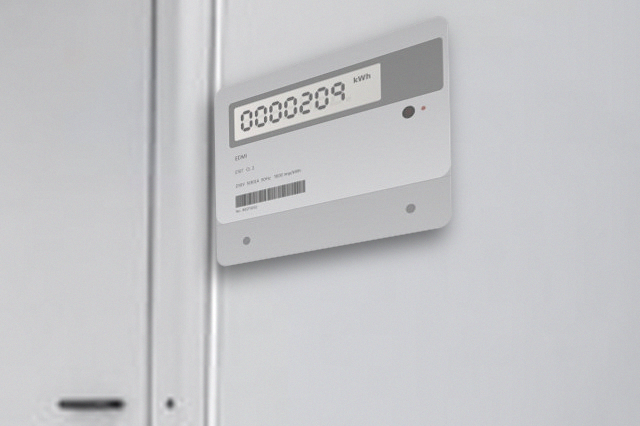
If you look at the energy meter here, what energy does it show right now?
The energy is 209 kWh
